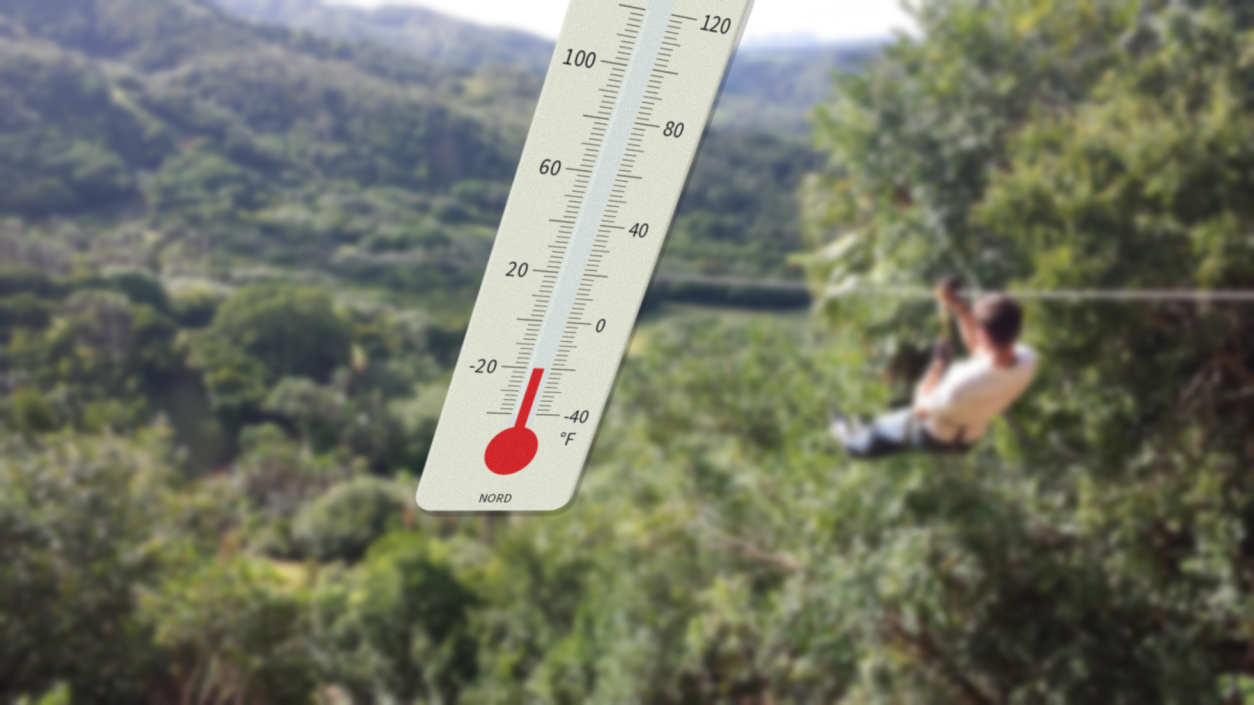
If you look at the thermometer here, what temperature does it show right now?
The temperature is -20 °F
